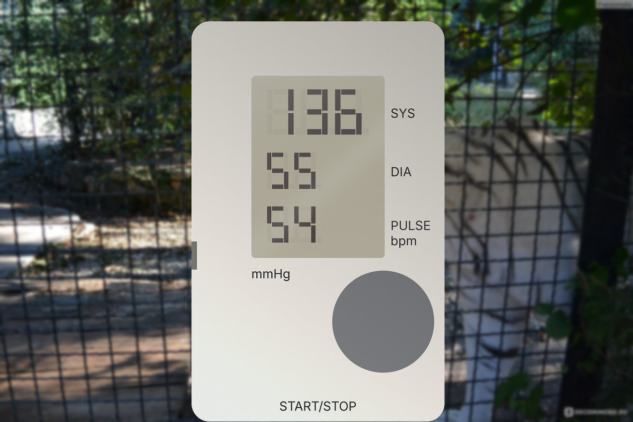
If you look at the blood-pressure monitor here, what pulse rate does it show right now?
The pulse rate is 54 bpm
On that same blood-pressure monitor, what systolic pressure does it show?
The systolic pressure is 136 mmHg
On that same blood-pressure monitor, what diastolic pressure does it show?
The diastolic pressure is 55 mmHg
